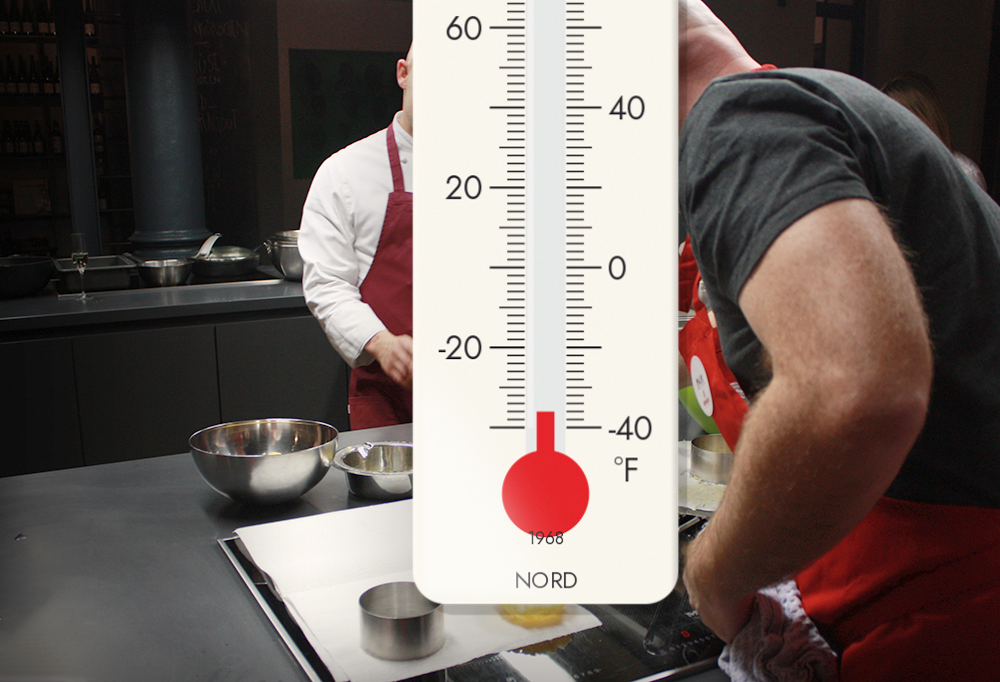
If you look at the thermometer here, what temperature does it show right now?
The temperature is -36 °F
